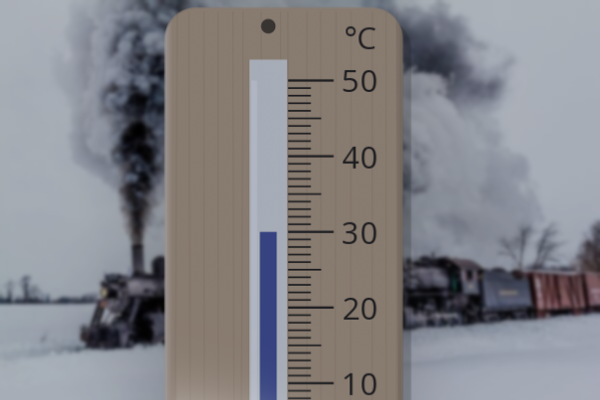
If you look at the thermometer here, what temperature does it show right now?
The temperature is 30 °C
